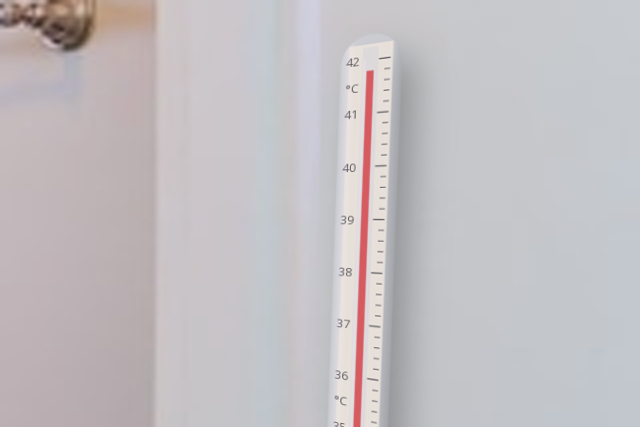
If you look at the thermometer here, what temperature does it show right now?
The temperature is 41.8 °C
